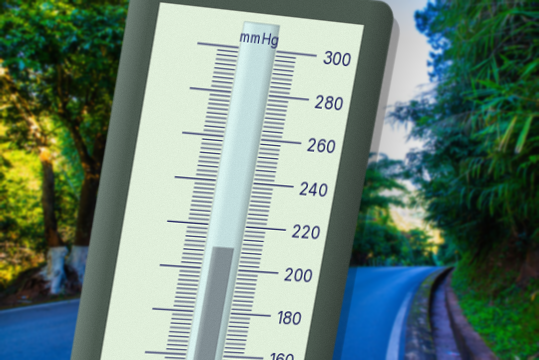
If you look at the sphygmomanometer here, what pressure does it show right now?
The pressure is 210 mmHg
